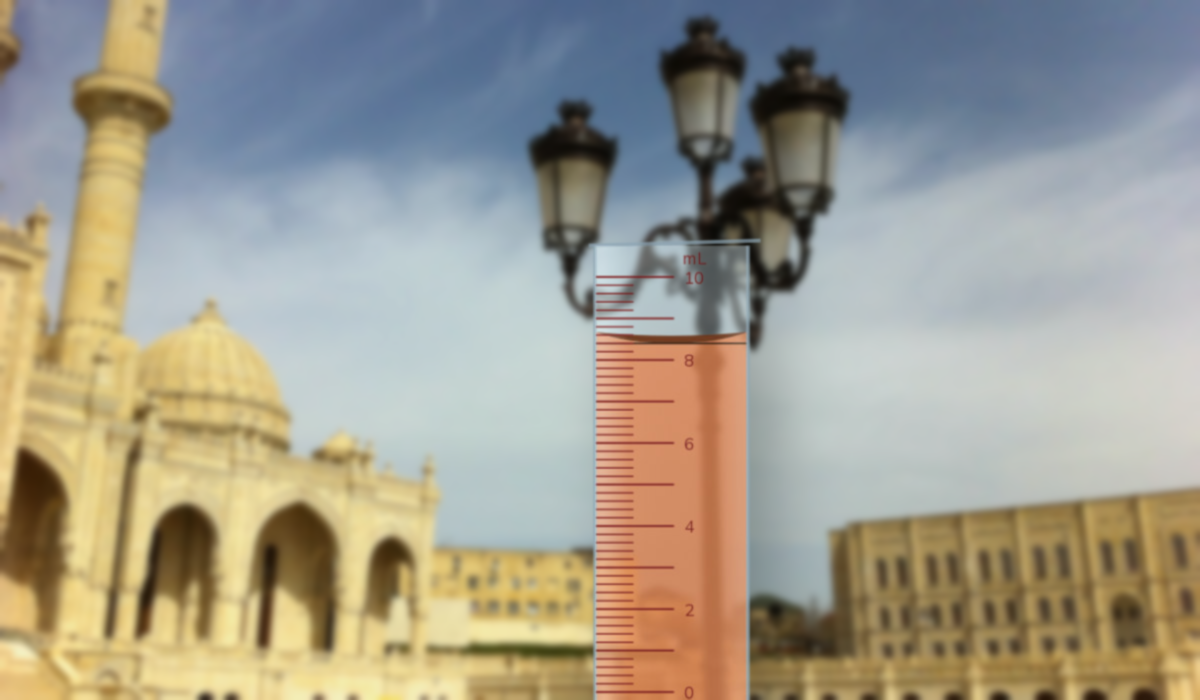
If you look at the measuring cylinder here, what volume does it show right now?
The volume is 8.4 mL
